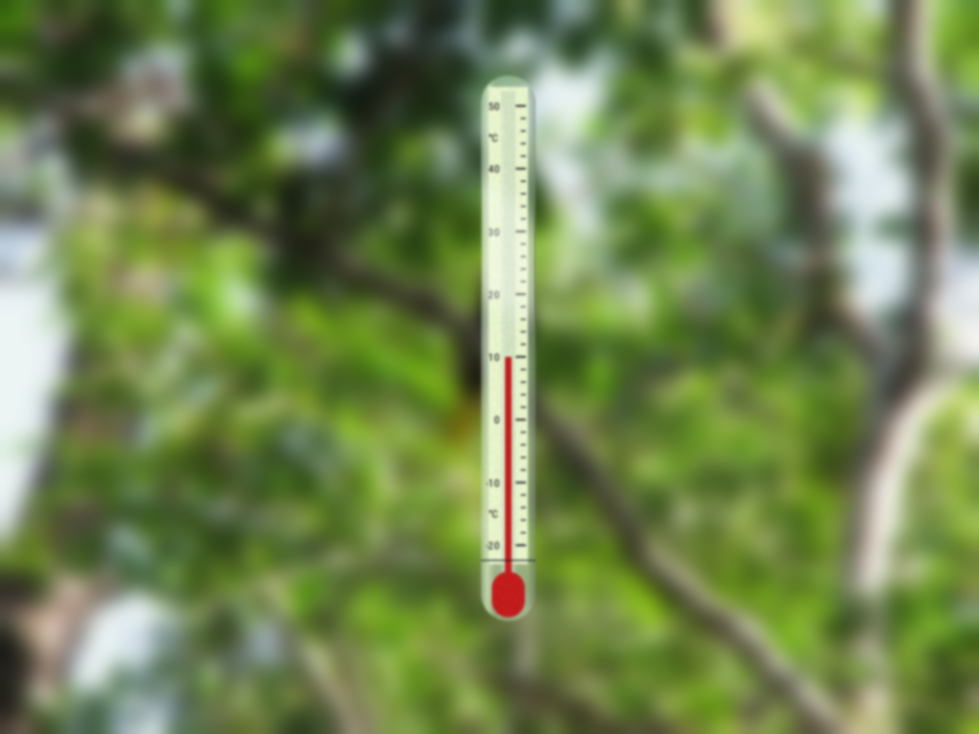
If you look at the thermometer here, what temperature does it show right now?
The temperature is 10 °C
